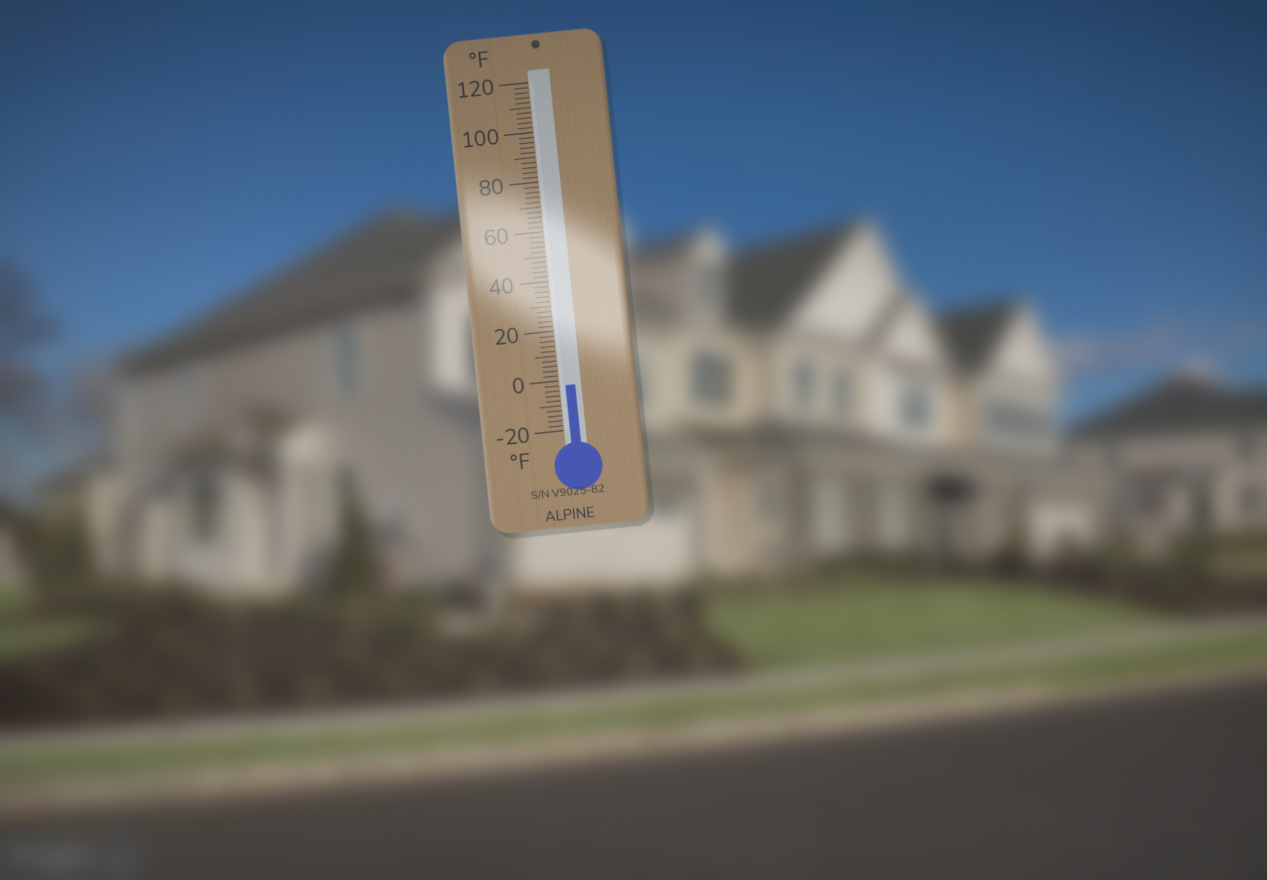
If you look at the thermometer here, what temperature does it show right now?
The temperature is -2 °F
